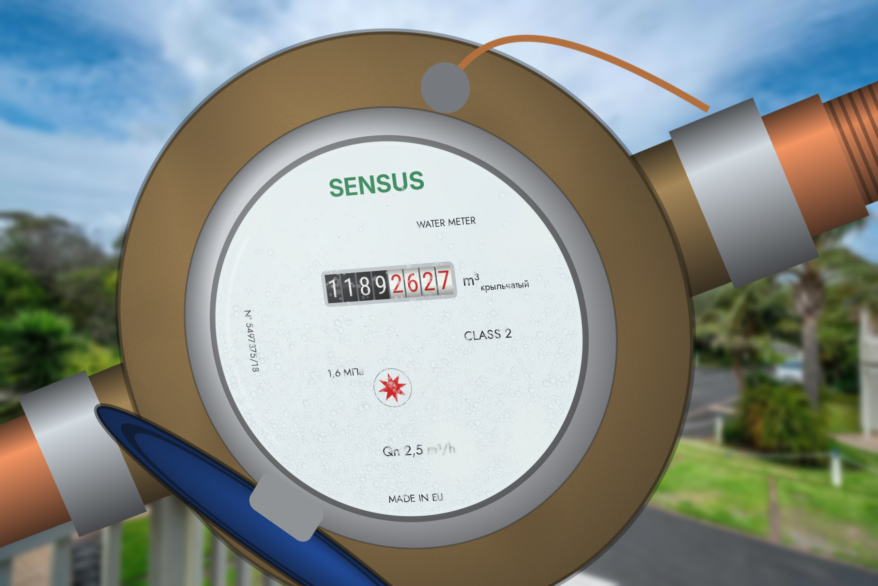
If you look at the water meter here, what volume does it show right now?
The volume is 1189.2627 m³
